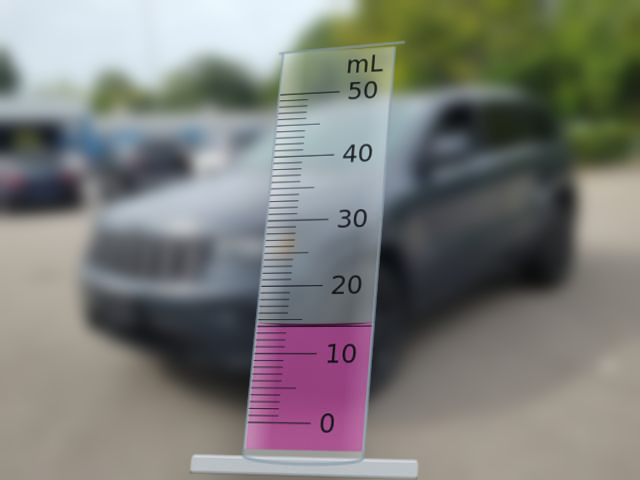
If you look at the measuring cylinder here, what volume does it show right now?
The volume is 14 mL
